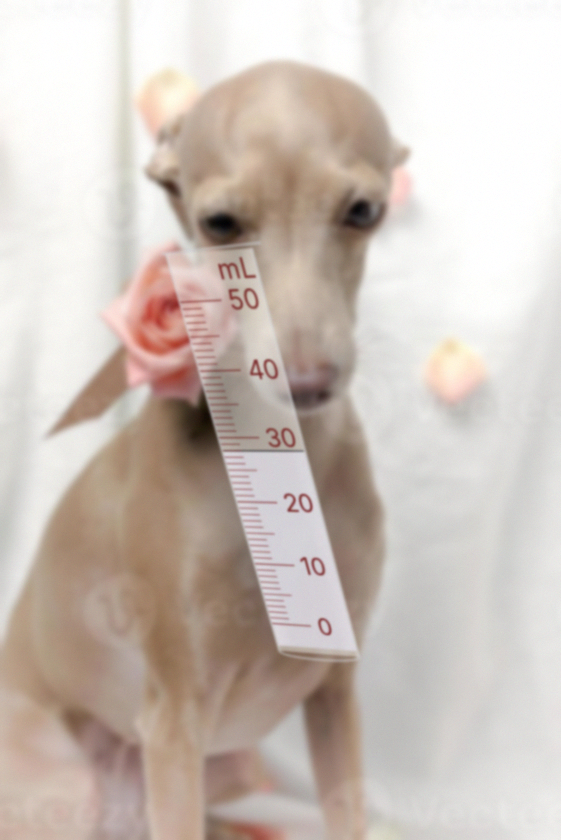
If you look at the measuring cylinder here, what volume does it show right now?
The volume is 28 mL
